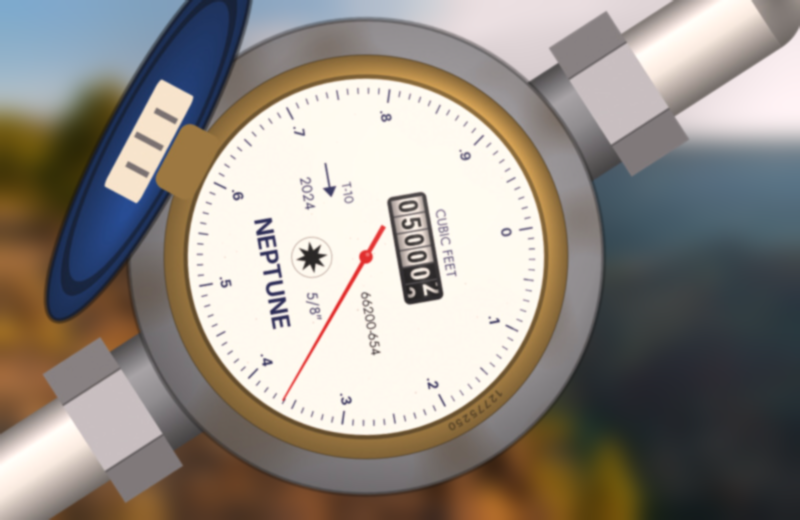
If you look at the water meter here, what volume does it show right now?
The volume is 50002.36 ft³
